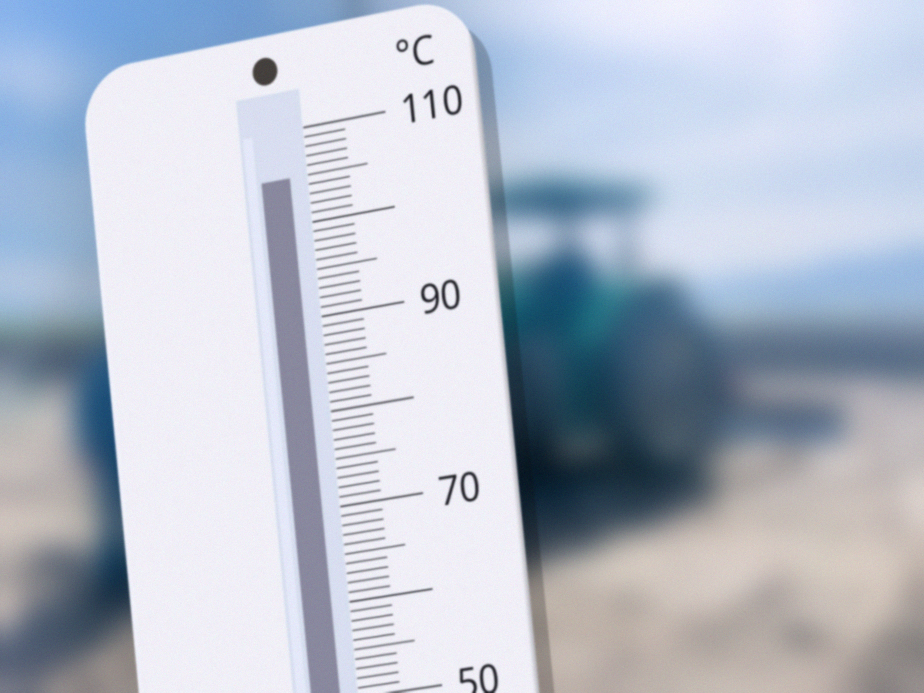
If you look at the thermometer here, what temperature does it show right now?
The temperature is 105 °C
